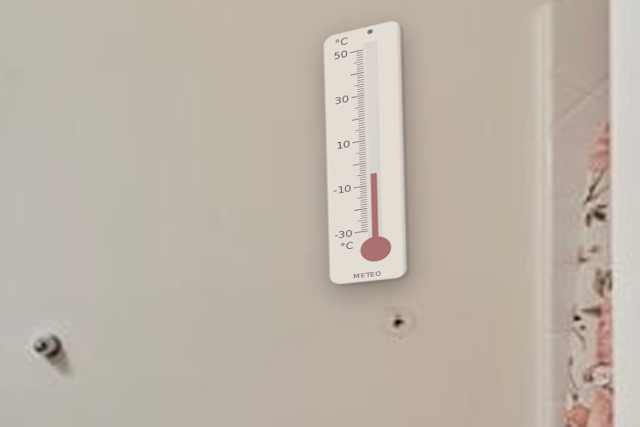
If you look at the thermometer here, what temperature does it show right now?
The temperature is -5 °C
